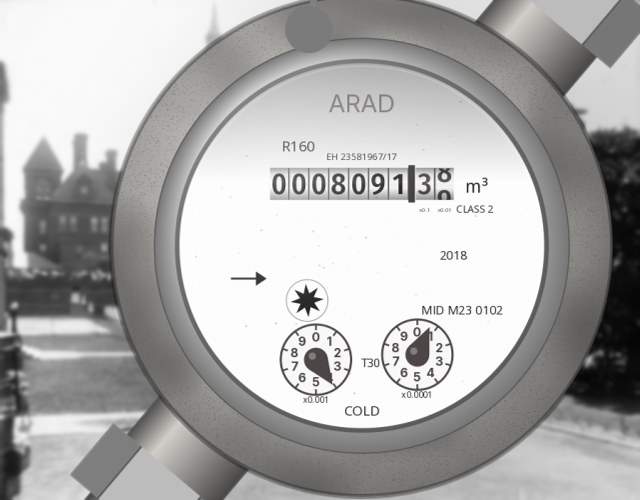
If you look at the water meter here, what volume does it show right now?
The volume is 8091.3840 m³
